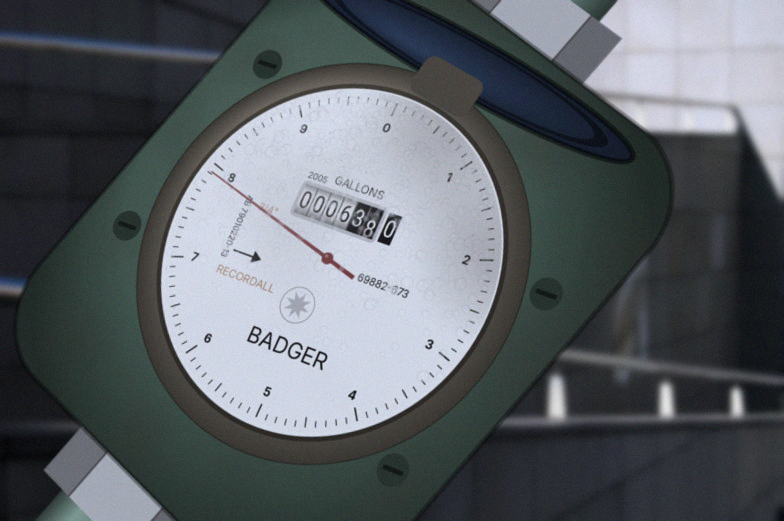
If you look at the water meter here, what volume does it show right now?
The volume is 6377.9 gal
